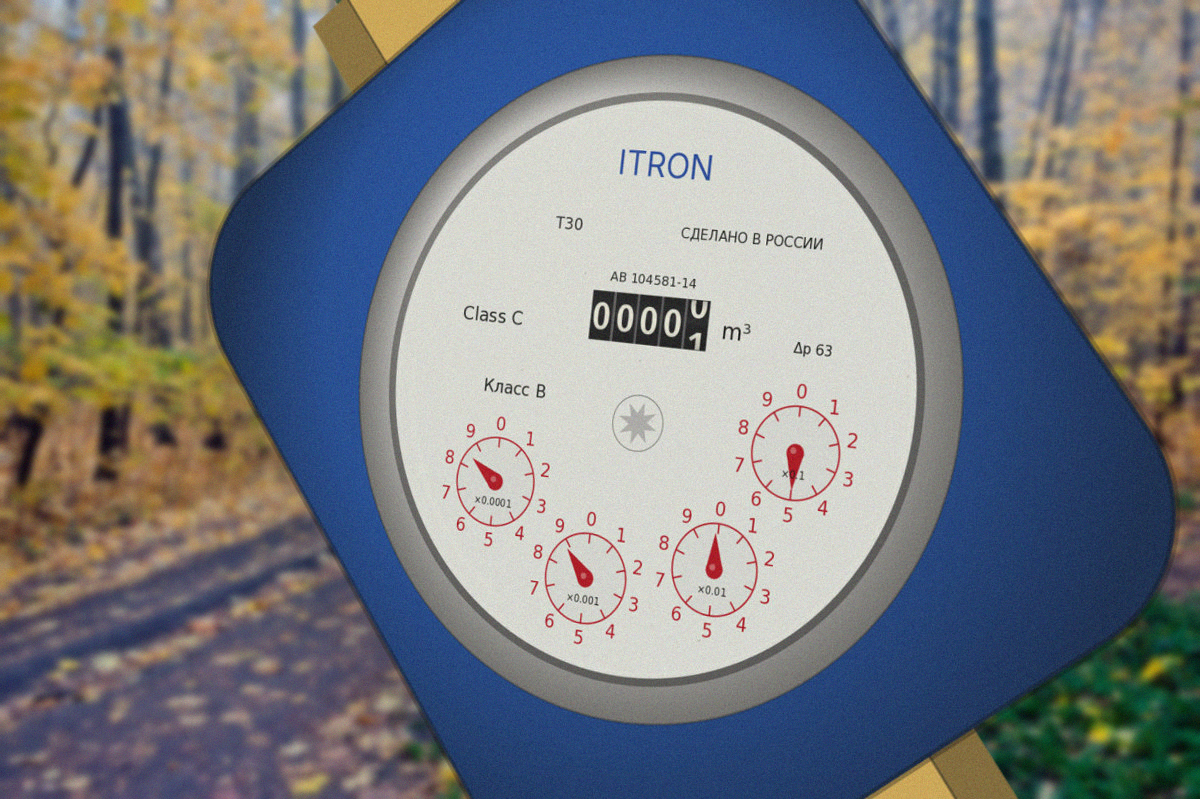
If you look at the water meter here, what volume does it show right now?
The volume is 0.4988 m³
